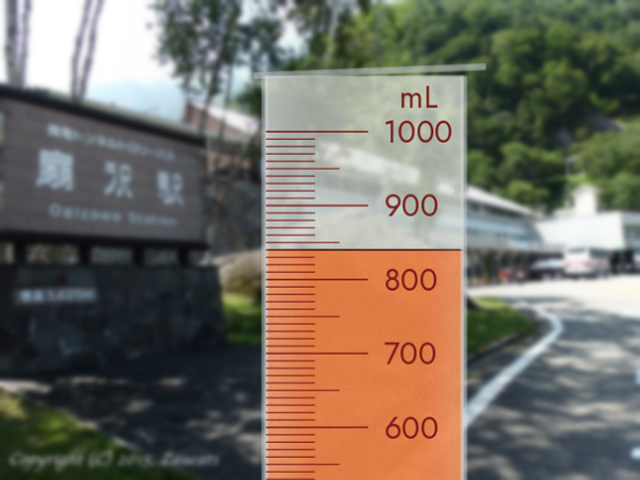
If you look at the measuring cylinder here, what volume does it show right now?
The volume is 840 mL
